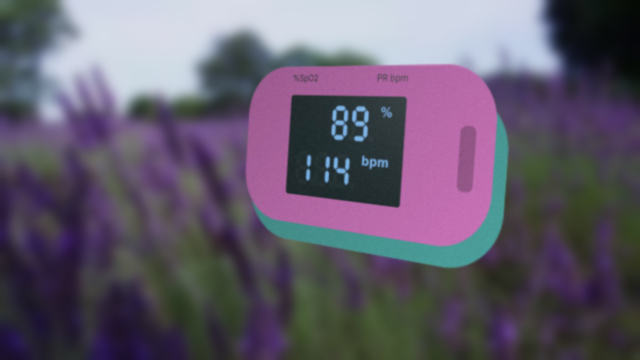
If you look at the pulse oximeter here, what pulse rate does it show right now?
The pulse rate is 114 bpm
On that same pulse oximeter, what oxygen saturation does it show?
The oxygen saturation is 89 %
